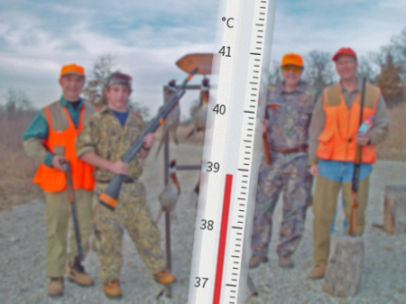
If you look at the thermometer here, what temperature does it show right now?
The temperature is 38.9 °C
